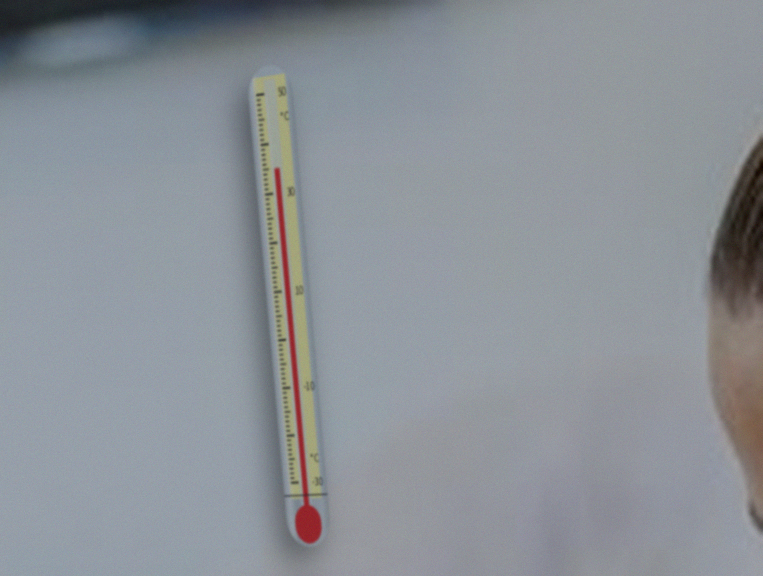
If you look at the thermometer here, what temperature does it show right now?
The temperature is 35 °C
